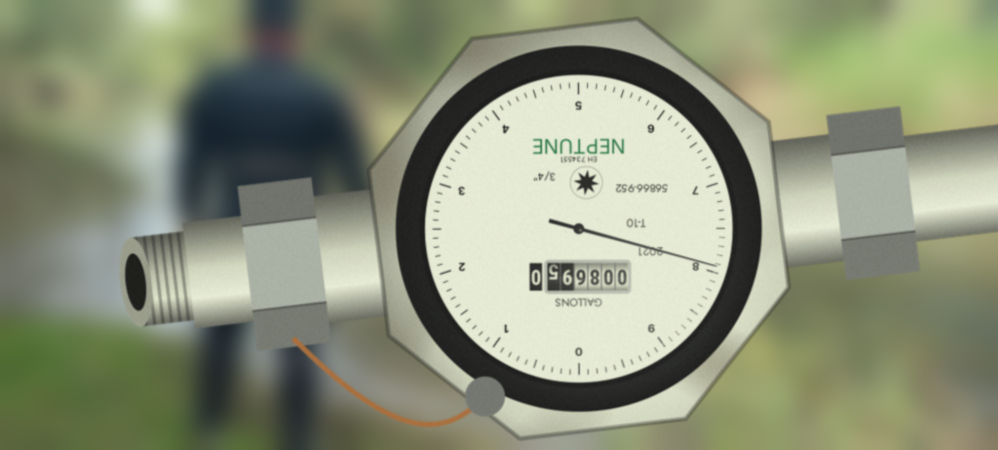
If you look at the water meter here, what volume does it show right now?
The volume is 86947.9 gal
